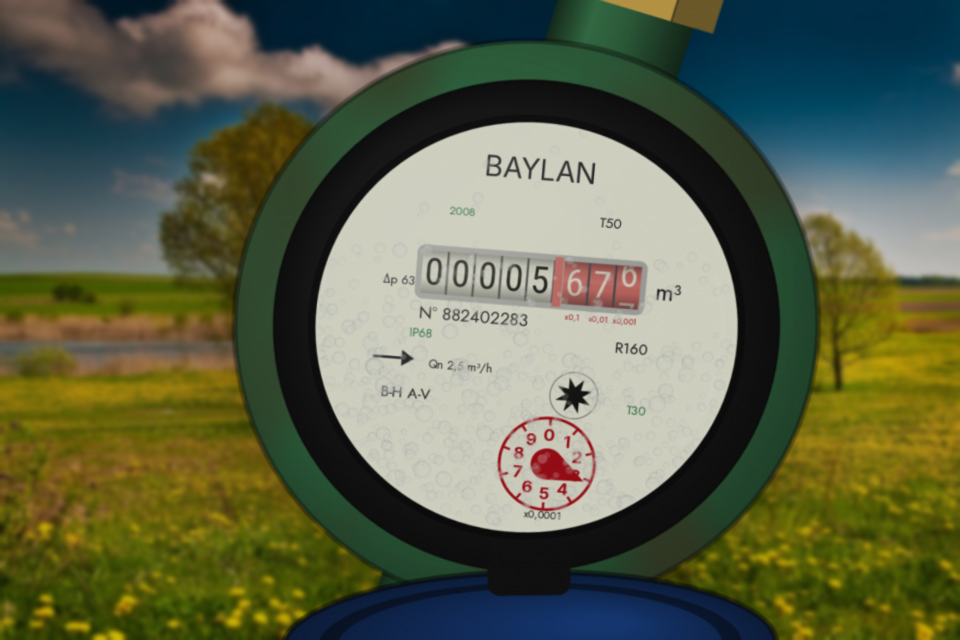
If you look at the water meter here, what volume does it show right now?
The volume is 5.6763 m³
